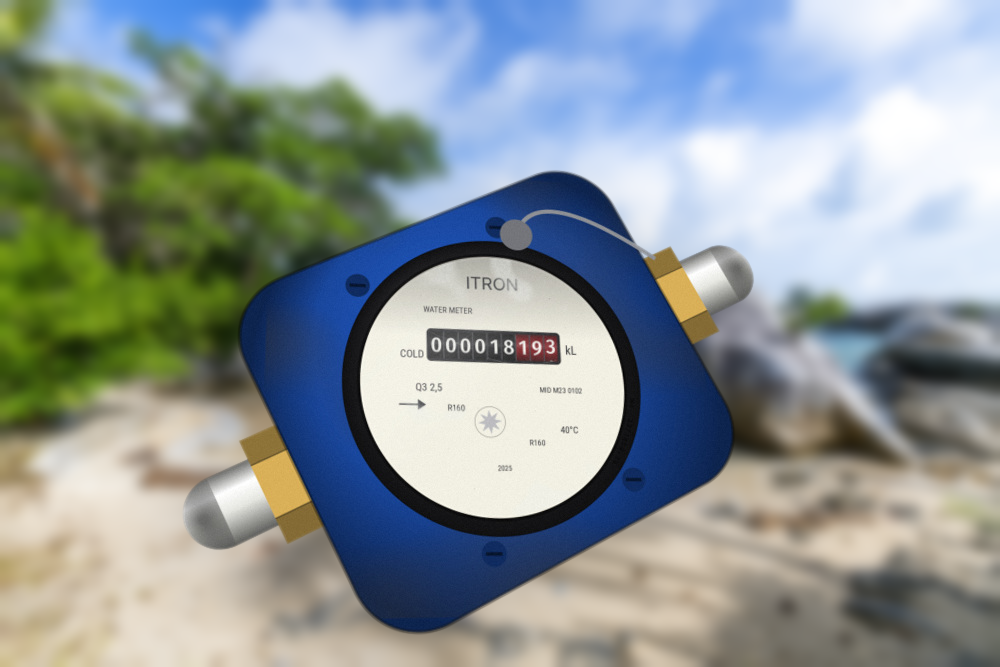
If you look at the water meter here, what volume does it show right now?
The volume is 18.193 kL
